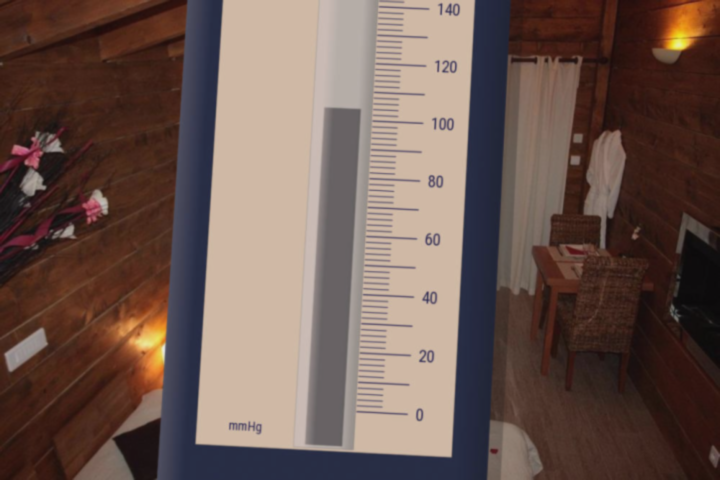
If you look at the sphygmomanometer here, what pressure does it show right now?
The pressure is 104 mmHg
